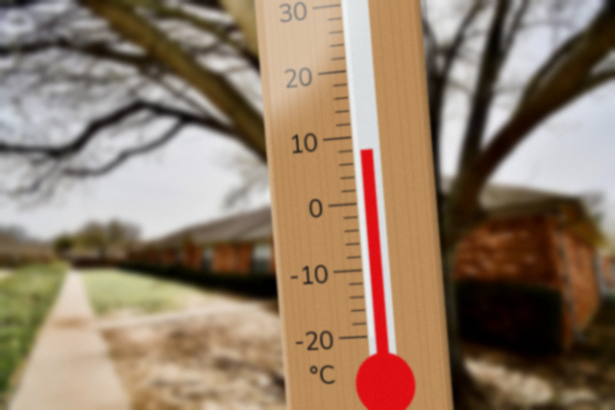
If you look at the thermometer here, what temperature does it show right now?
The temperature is 8 °C
